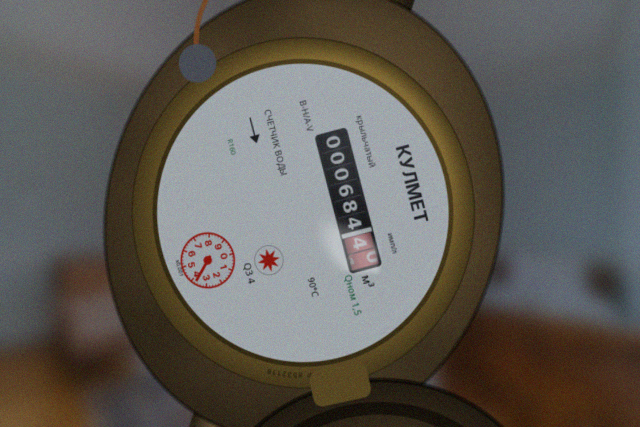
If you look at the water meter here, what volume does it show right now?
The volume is 684.403 m³
